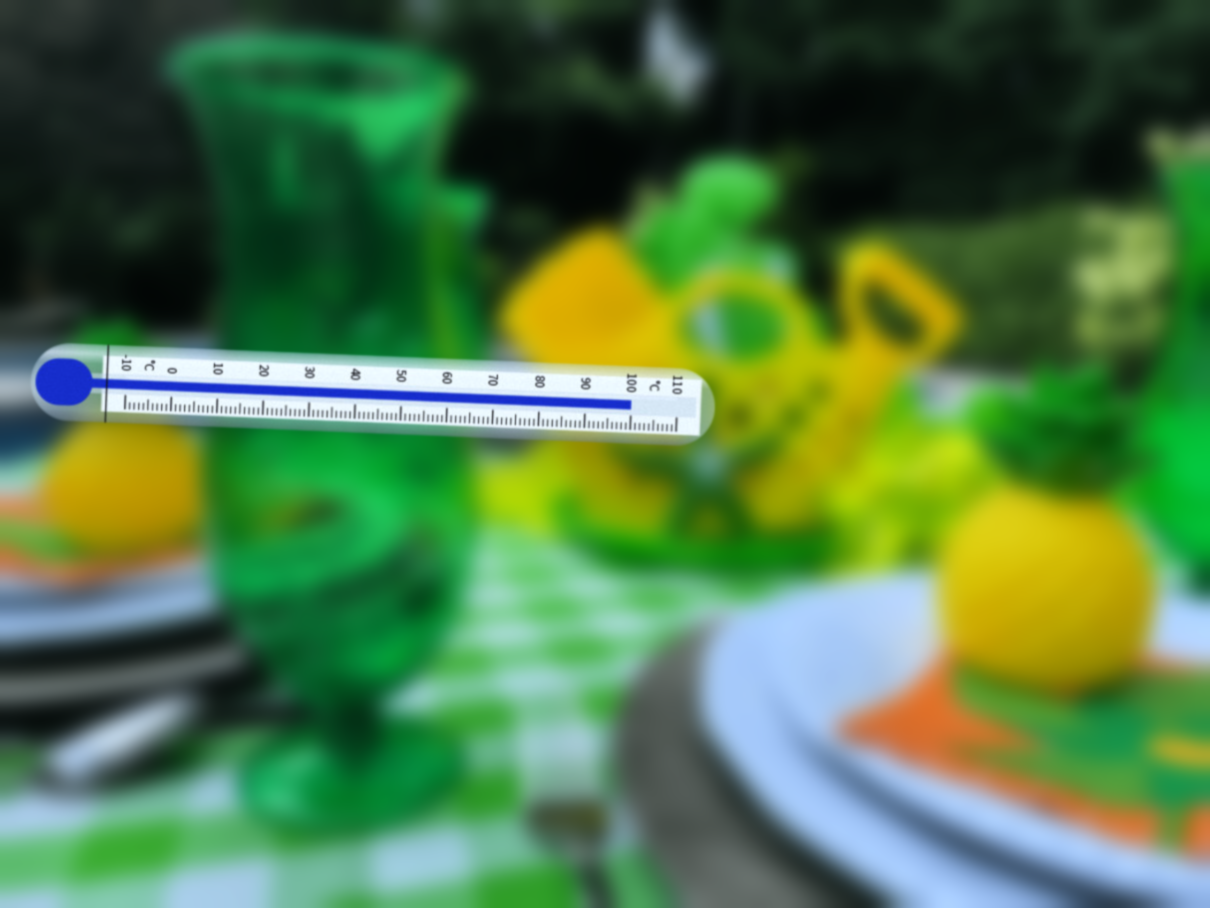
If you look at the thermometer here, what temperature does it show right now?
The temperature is 100 °C
